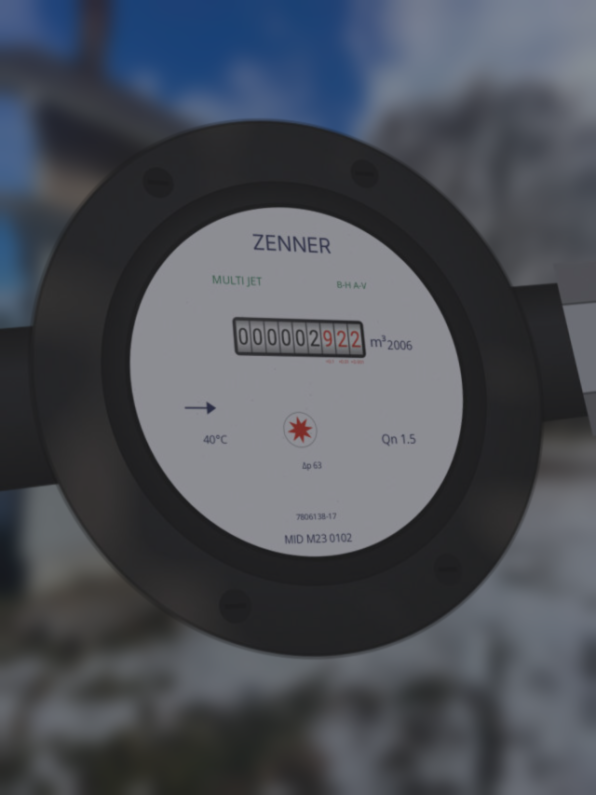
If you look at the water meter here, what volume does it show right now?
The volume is 2.922 m³
